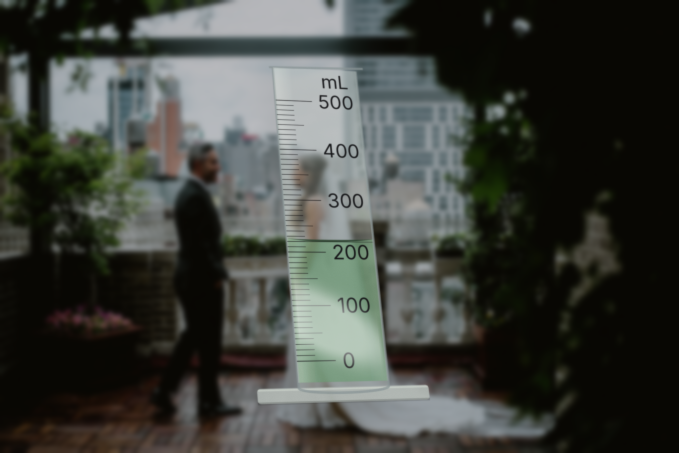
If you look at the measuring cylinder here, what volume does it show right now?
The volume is 220 mL
